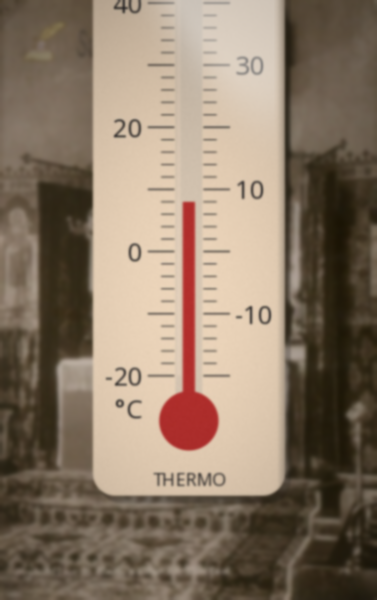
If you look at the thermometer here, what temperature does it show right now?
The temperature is 8 °C
